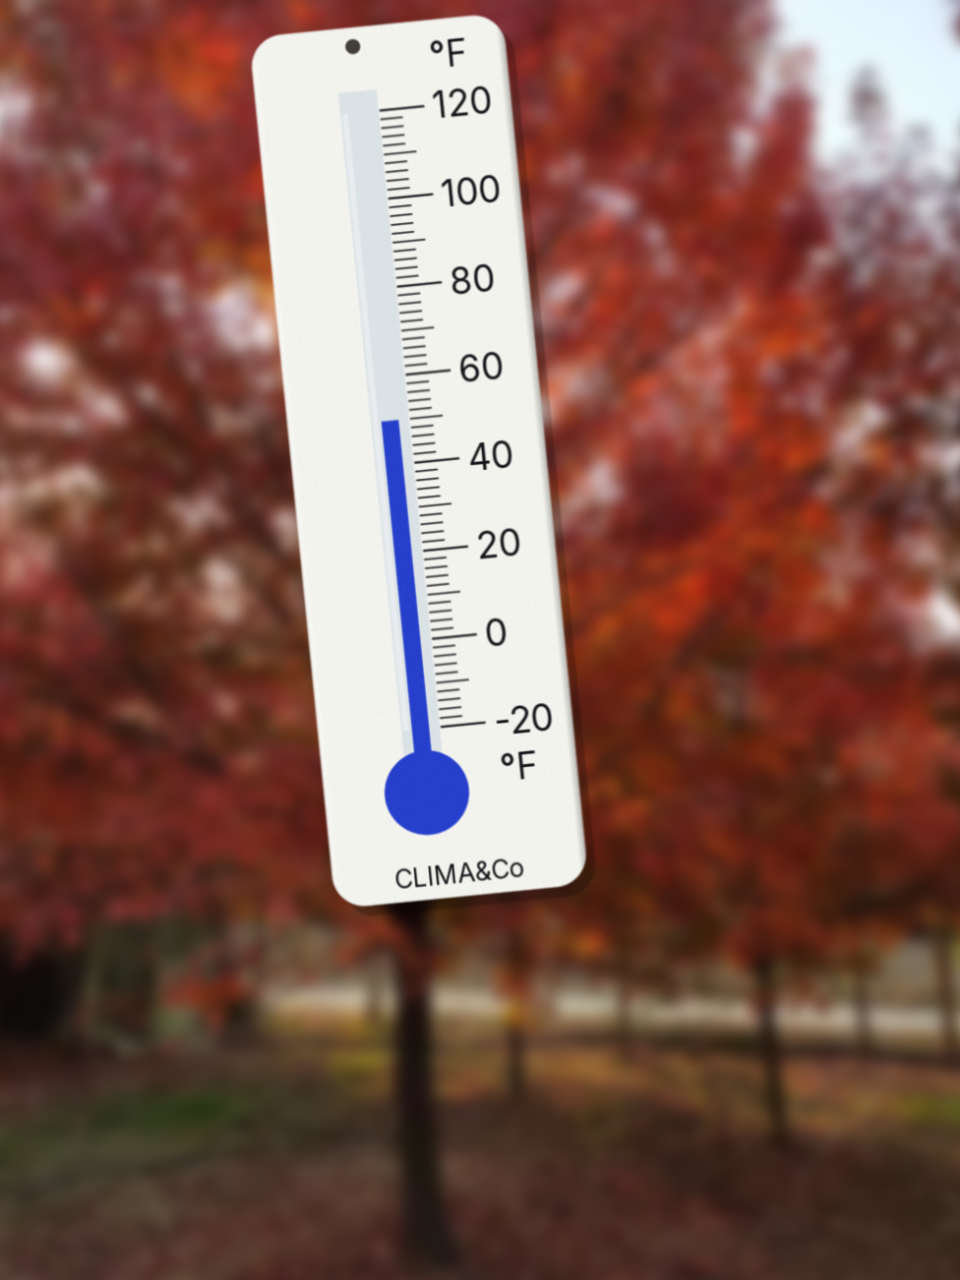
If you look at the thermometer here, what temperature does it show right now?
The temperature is 50 °F
